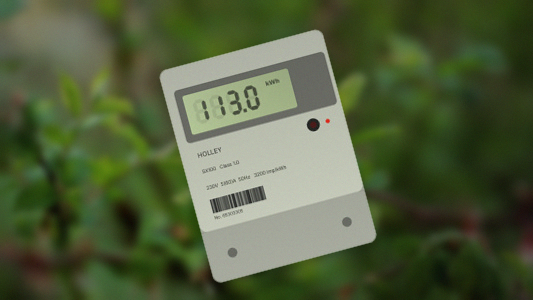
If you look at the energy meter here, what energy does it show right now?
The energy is 113.0 kWh
